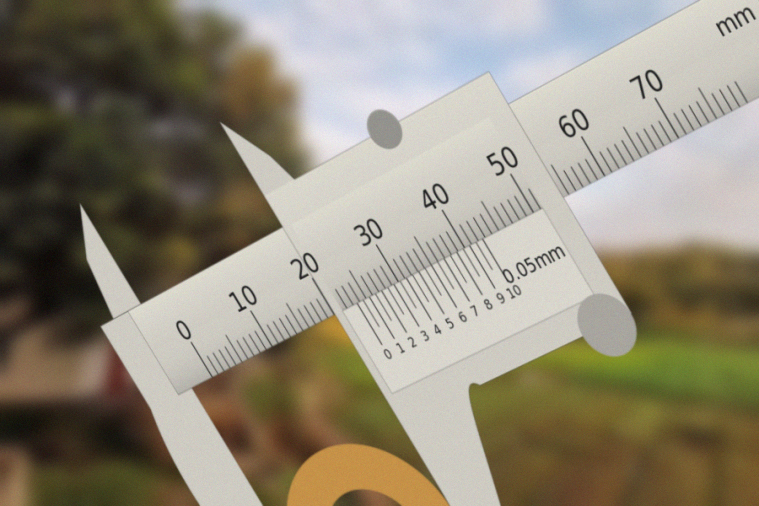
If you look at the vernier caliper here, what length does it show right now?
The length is 23.6 mm
